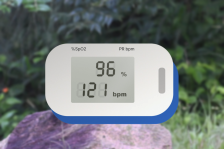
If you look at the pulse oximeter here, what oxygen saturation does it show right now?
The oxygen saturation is 96 %
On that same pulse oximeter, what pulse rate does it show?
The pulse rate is 121 bpm
